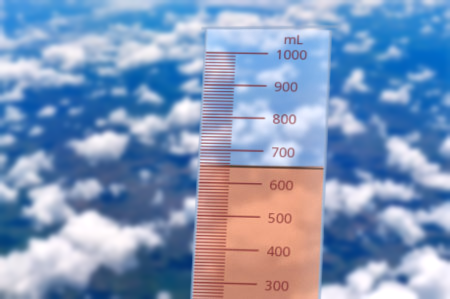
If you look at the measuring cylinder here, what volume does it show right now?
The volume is 650 mL
